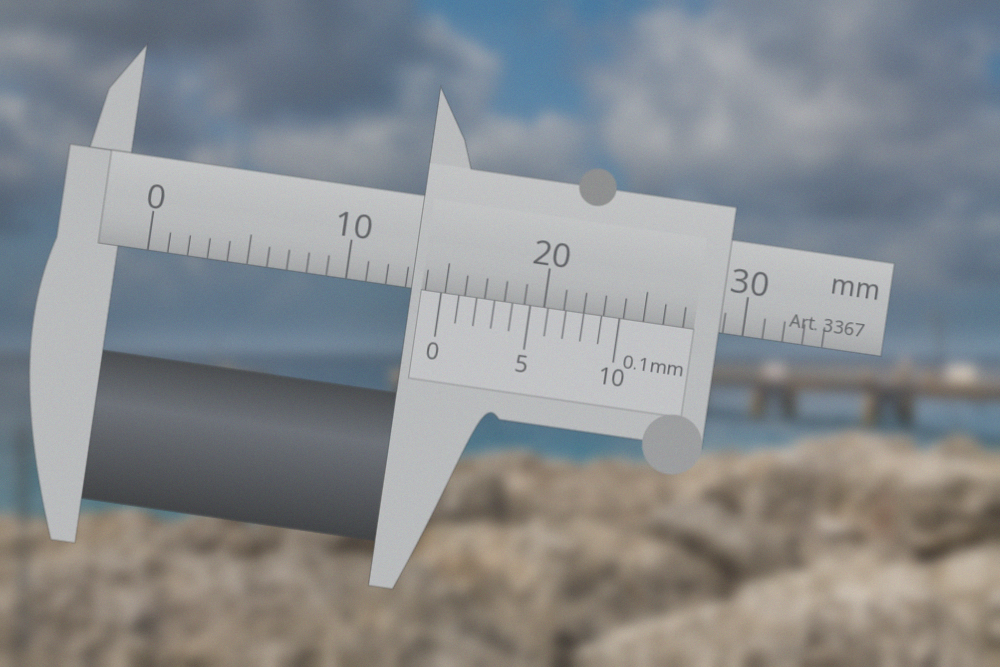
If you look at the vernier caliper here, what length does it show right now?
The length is 14.8 mm
